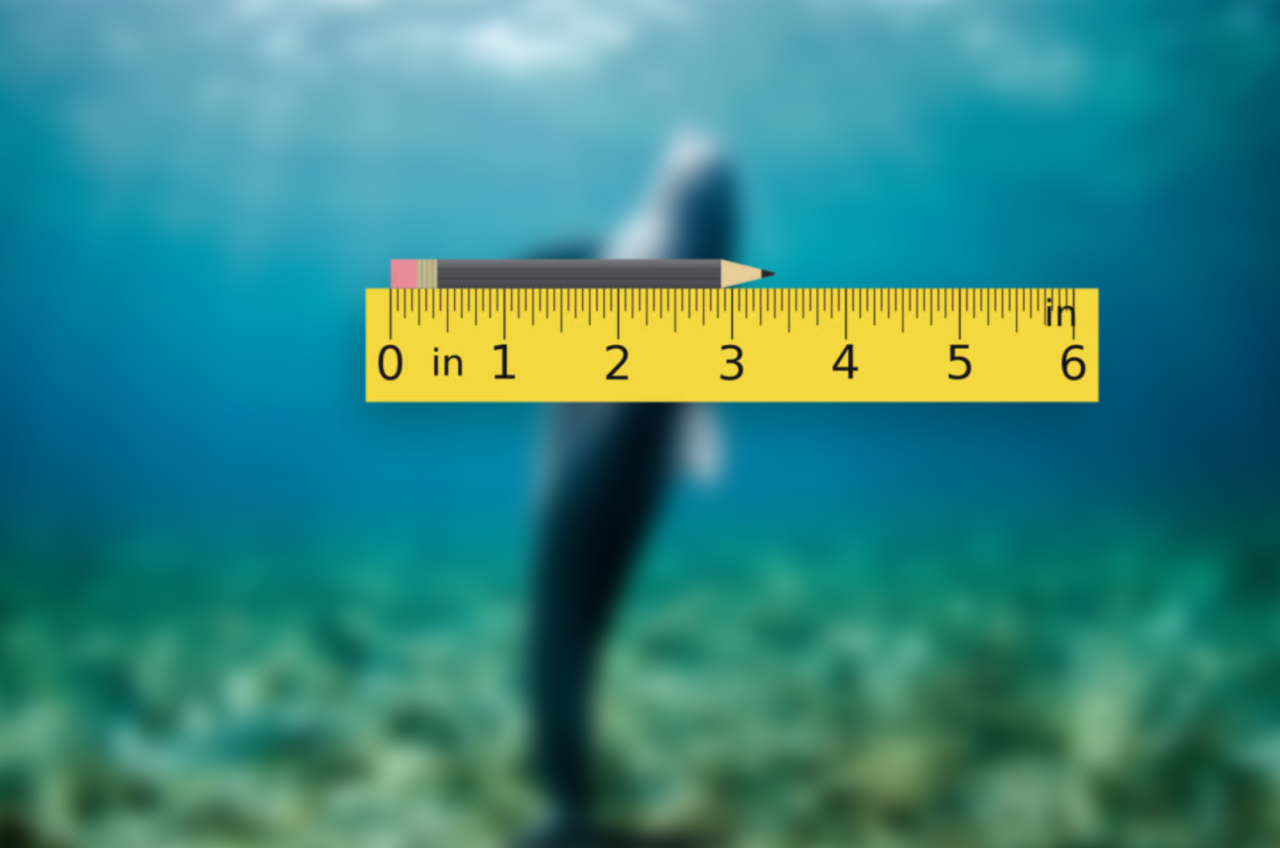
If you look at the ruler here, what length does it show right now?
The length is 3.375 in
